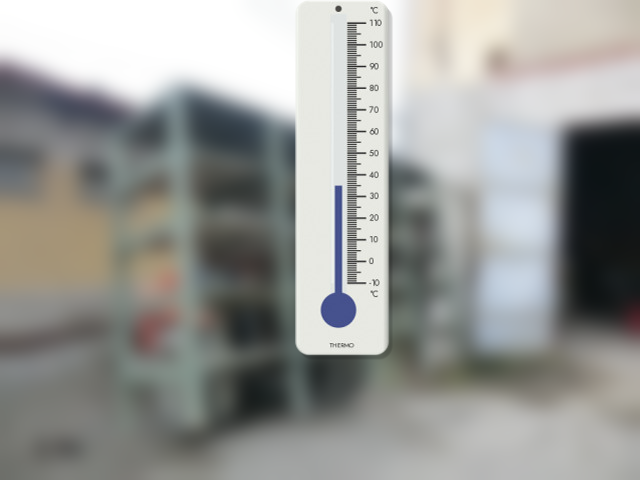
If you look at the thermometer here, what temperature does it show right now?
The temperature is 35 °C
